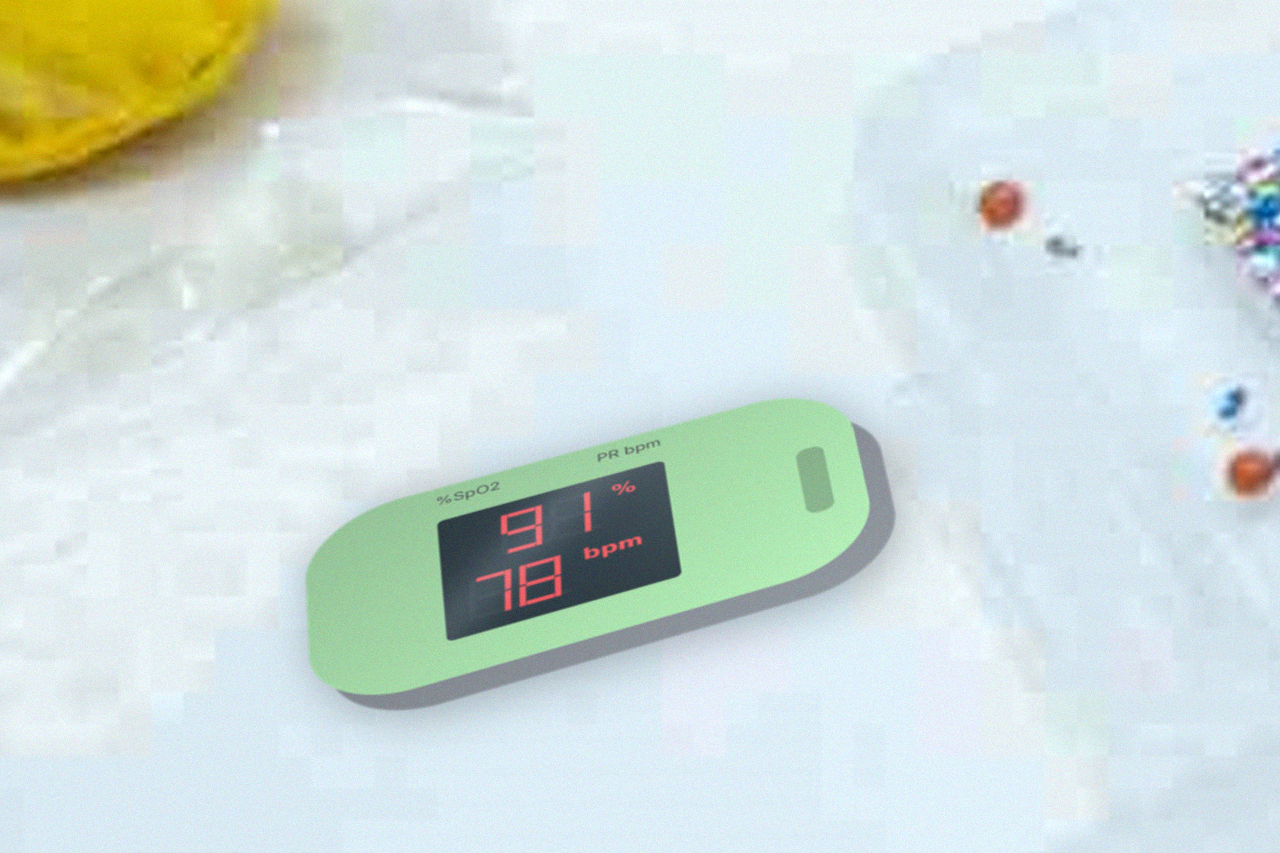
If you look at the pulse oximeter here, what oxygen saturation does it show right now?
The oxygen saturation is 91 %
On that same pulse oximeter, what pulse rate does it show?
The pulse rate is 78 bpm
